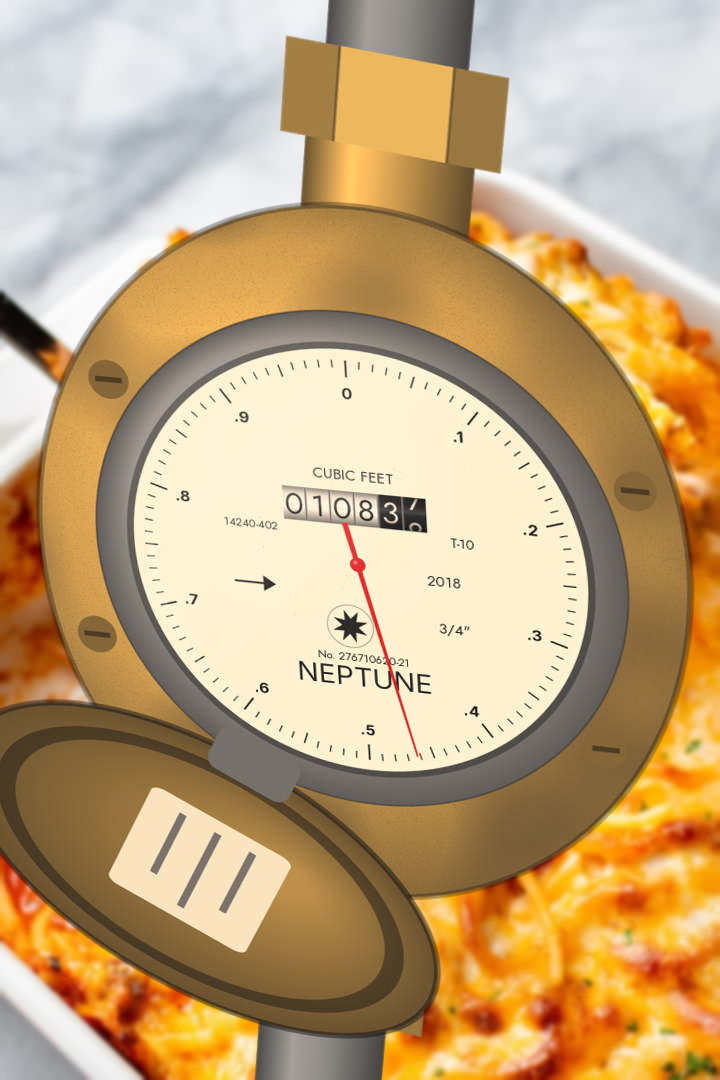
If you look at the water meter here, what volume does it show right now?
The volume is 10837.46 ft³
